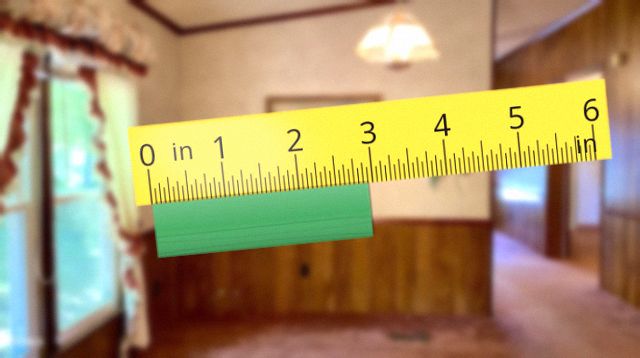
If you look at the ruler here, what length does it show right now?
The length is 2.9375 in
